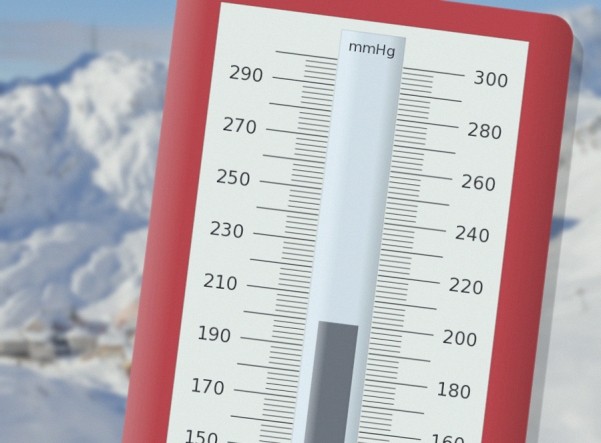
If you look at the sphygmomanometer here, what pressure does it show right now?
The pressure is 200 mmHg
